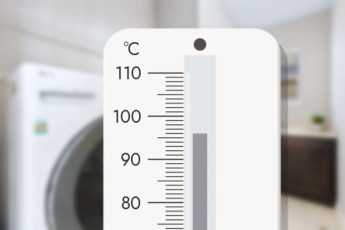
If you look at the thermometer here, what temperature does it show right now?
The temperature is 96 °C
